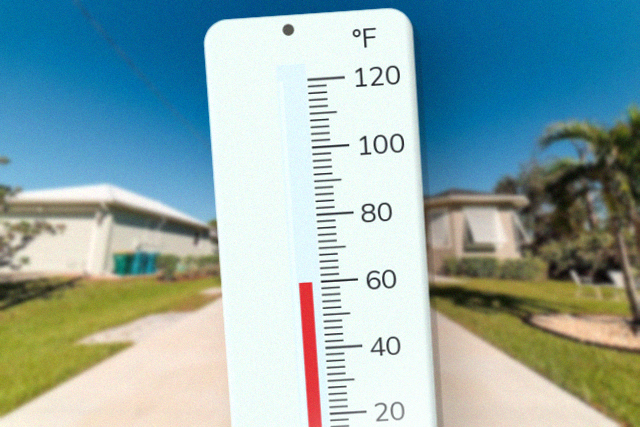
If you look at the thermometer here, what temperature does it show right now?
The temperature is 60 °F
